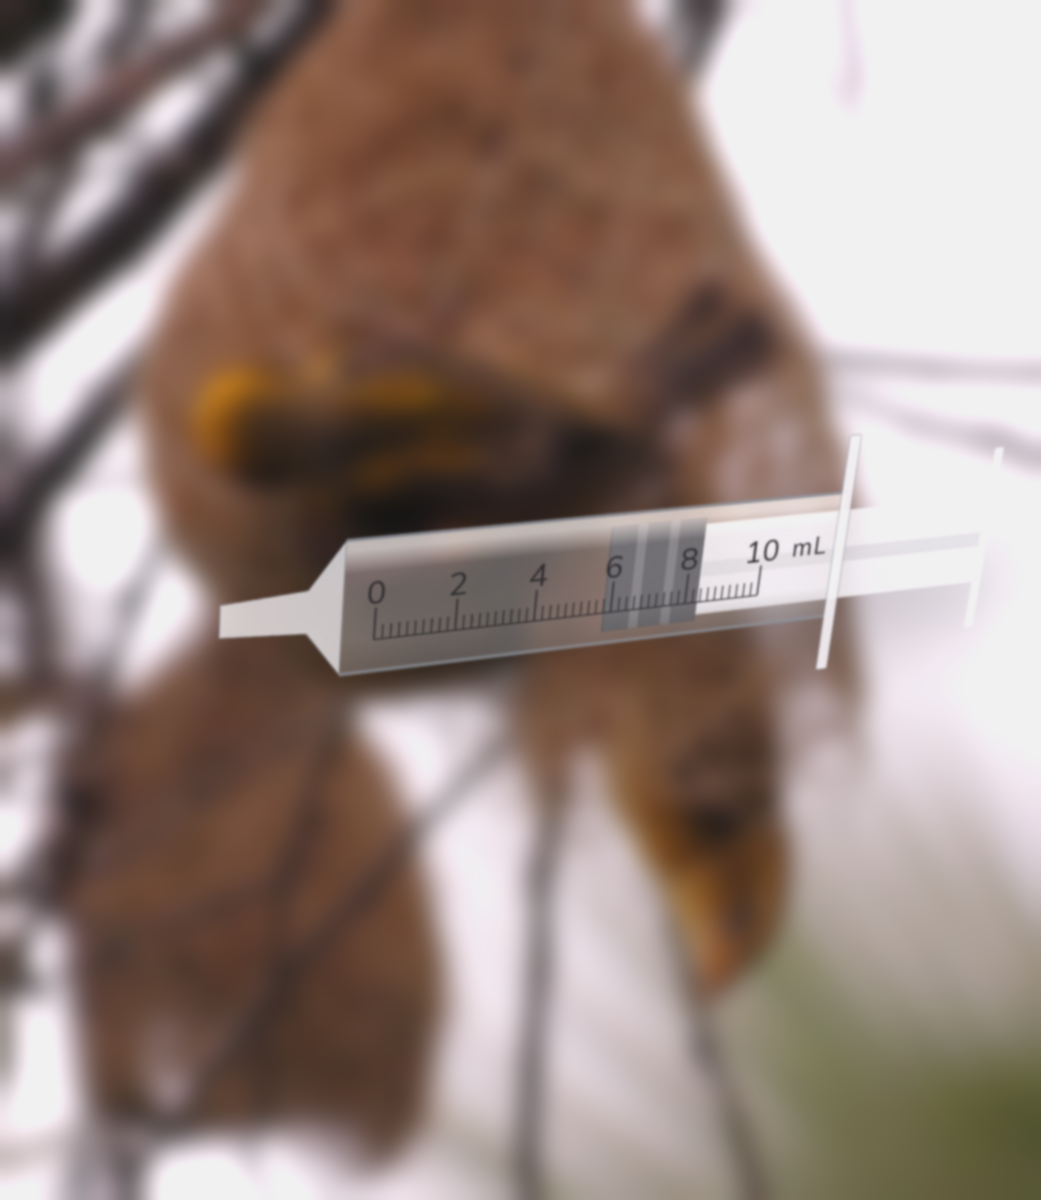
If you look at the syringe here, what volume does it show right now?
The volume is 5.8 mL
